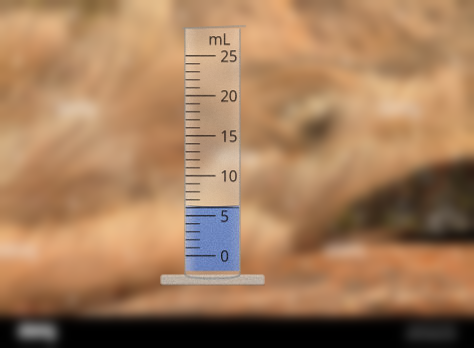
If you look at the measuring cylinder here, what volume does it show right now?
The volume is 6 mL
